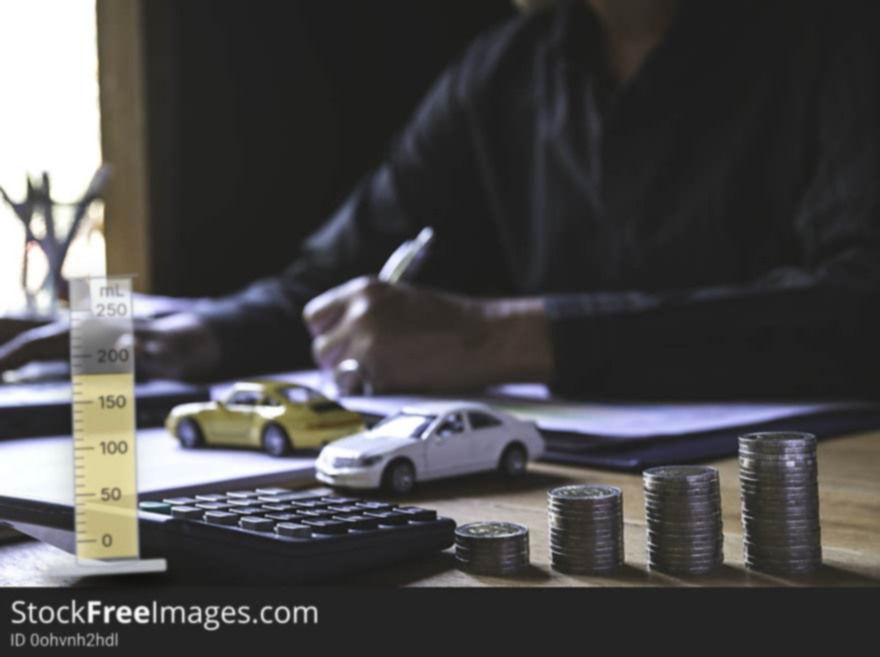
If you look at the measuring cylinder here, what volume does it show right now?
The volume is 180 mL
